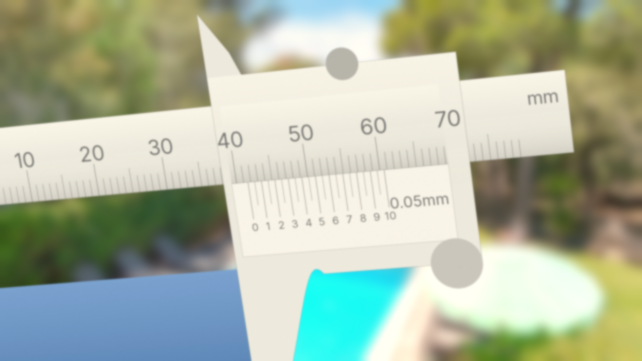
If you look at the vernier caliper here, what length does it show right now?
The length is 41.6 mm
